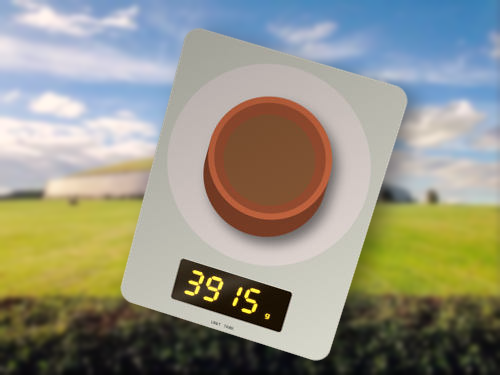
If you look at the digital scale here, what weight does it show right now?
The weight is 3915 g
